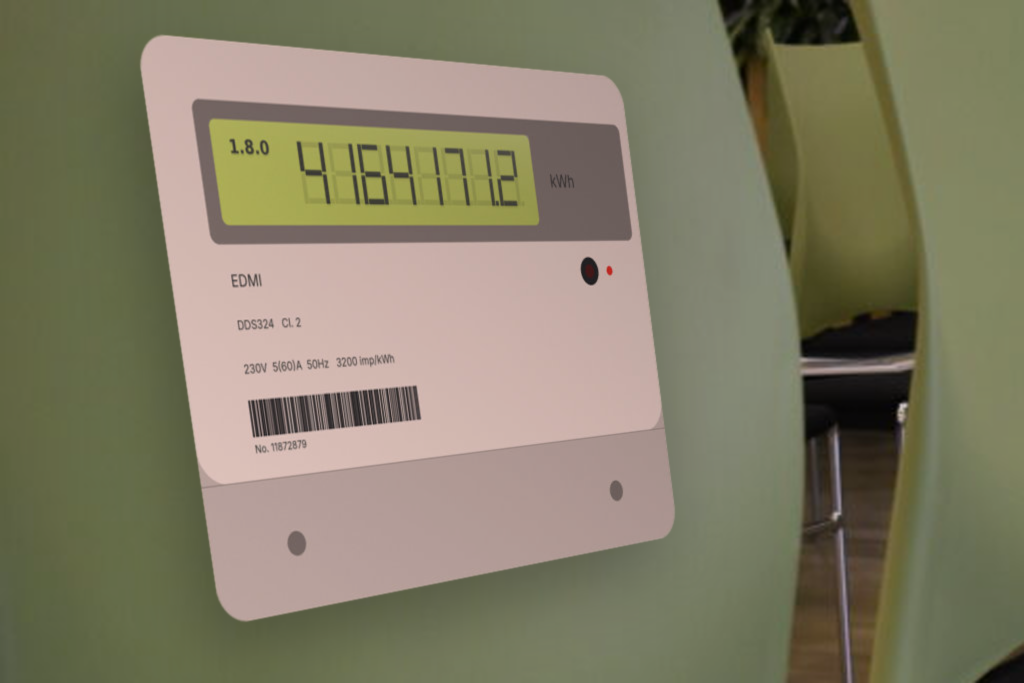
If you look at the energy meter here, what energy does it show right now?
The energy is 4164171.2 kWh
